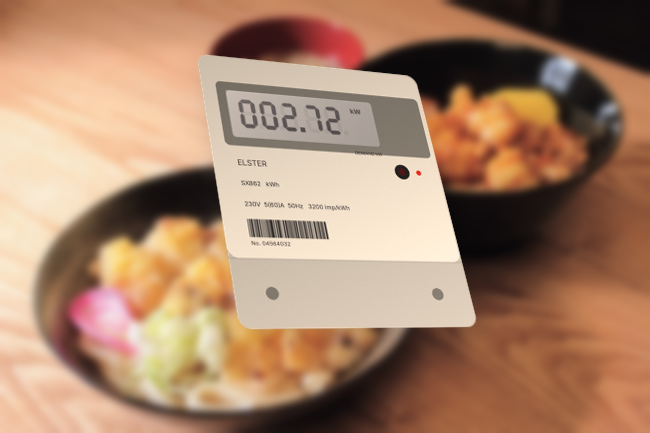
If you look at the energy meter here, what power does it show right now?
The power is 2.72 kW
